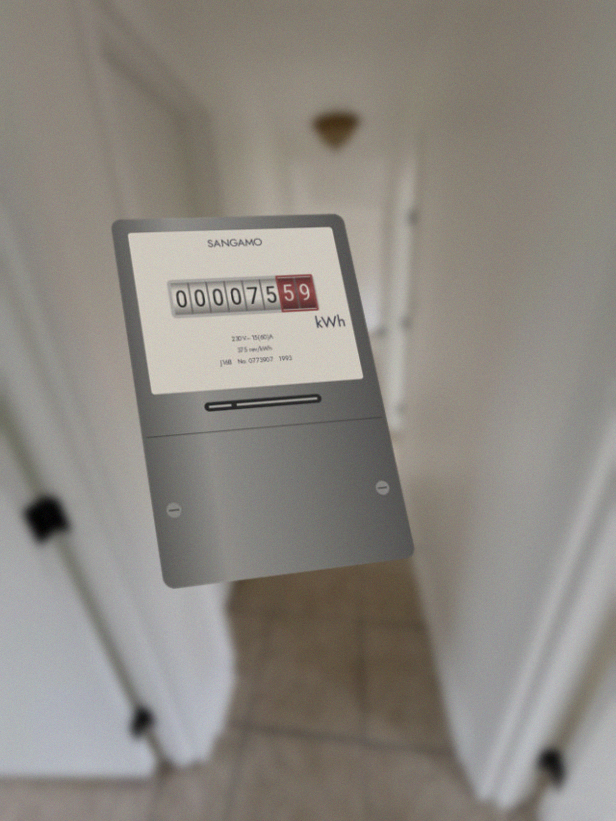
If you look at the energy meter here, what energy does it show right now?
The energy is 75.59 kWh
